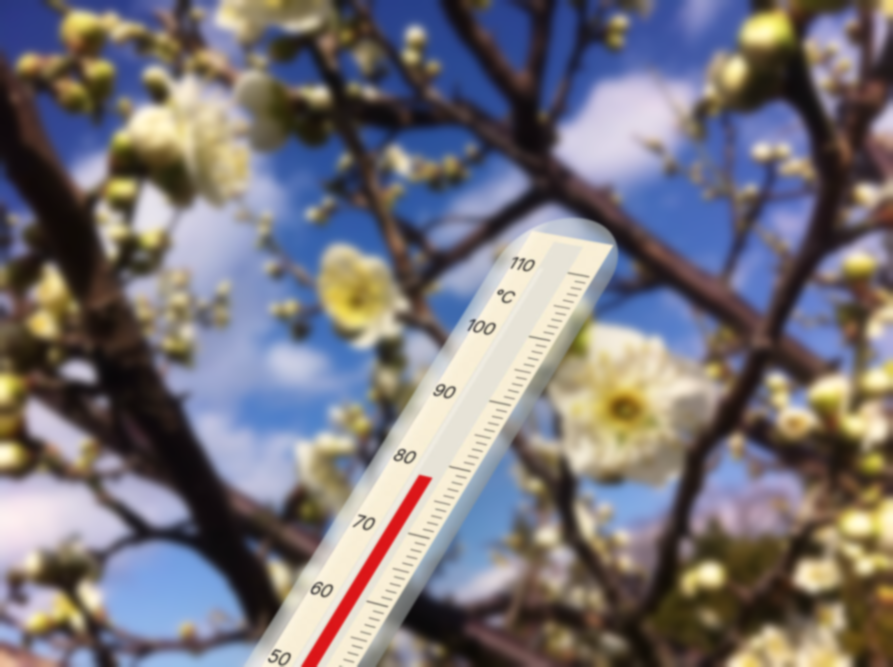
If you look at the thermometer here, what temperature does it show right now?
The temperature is 78 °C
